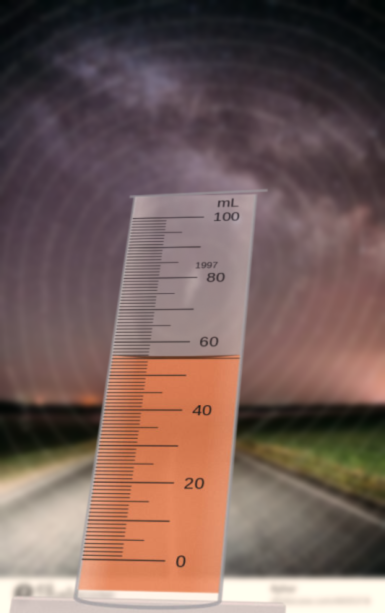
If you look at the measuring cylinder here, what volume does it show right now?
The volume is 55 mL
